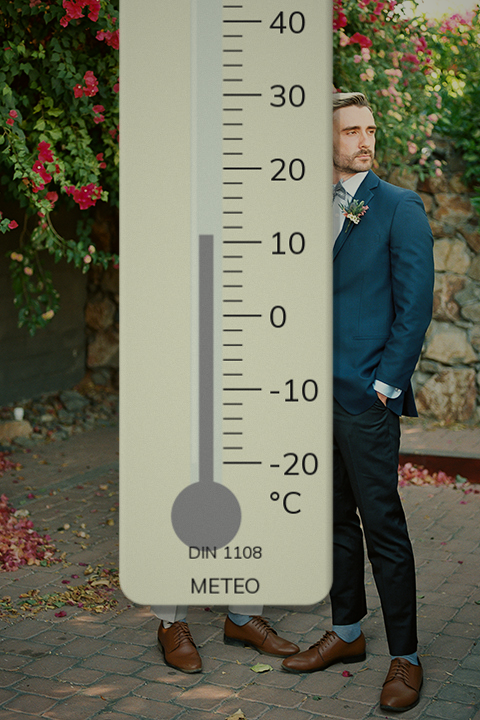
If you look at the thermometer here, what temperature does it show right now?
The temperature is 11 °C
